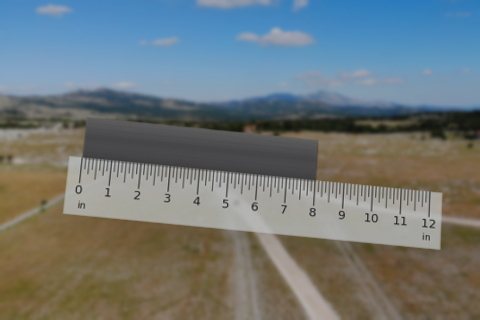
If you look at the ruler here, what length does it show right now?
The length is 8 in
